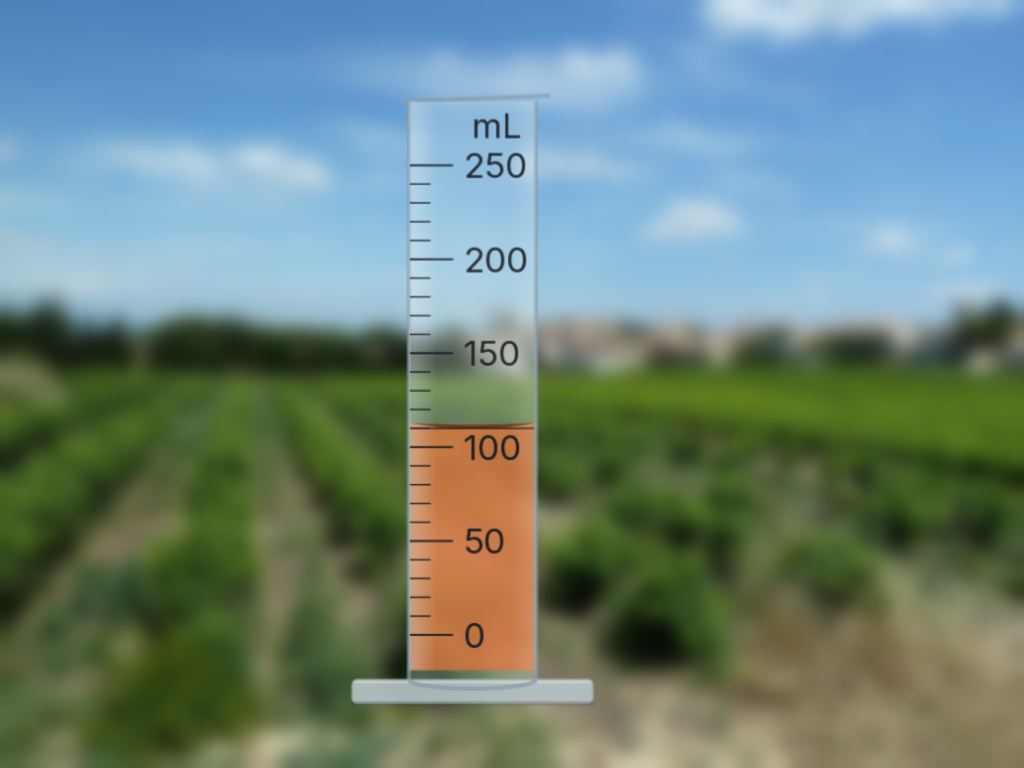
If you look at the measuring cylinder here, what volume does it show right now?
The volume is 110 mL
